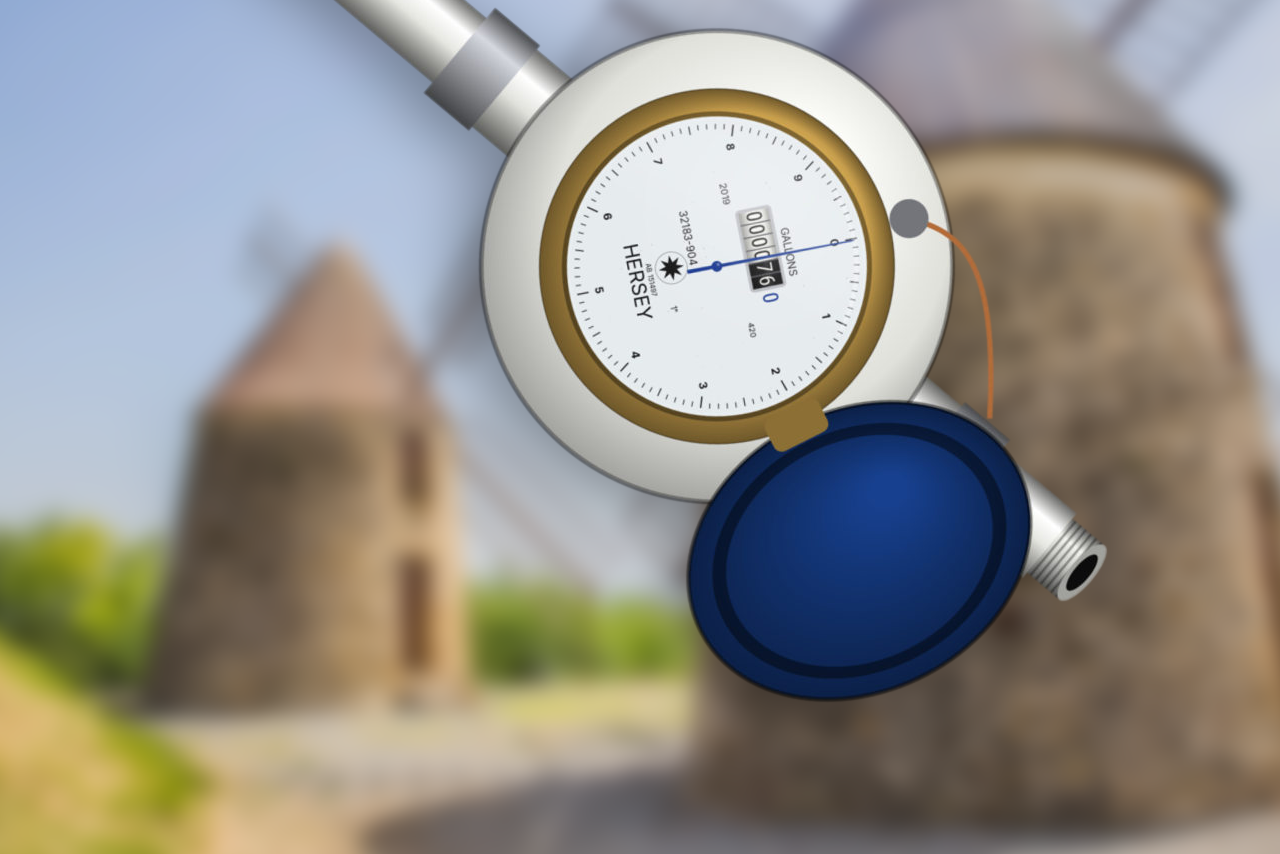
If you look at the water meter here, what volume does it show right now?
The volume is 760.0 gal
